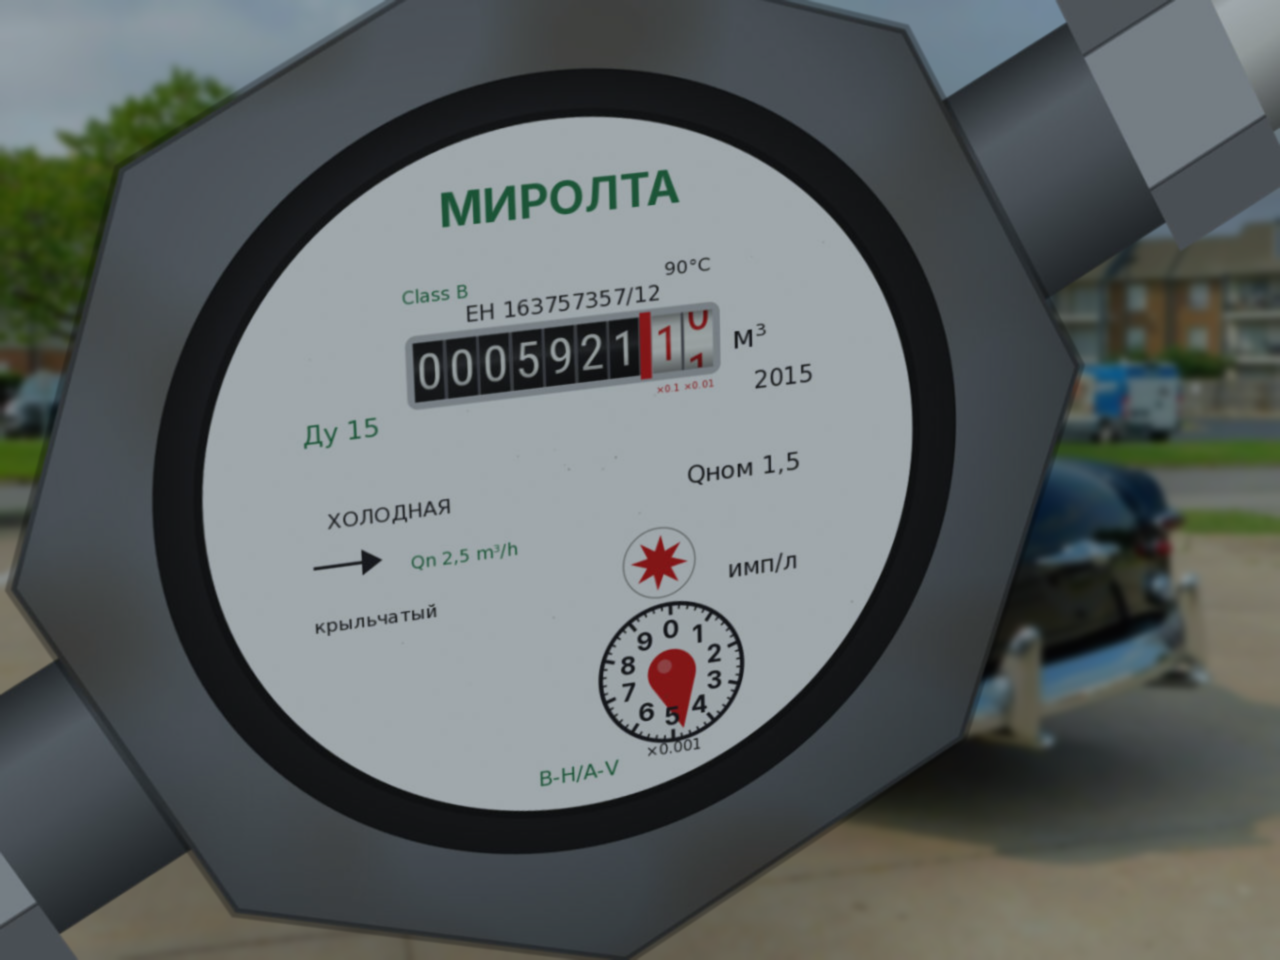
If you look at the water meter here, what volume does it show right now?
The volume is 5921.104 m³
